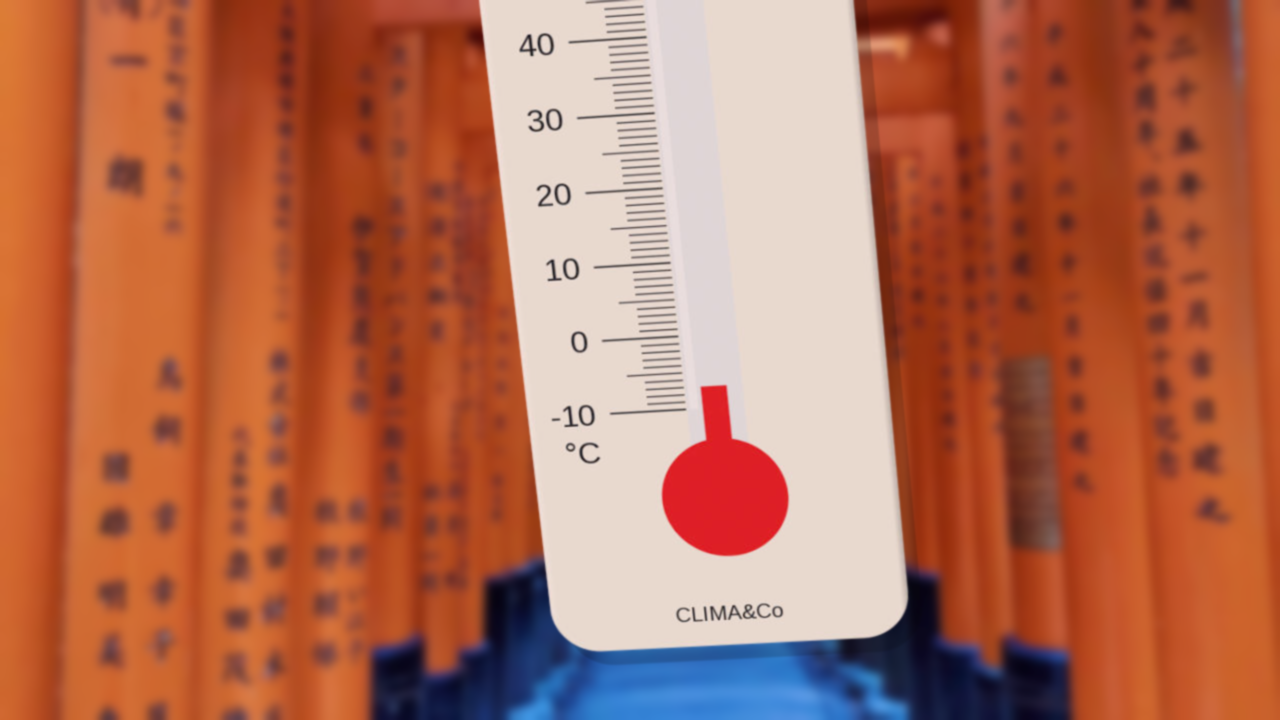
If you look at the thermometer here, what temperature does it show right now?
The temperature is -7 °C
